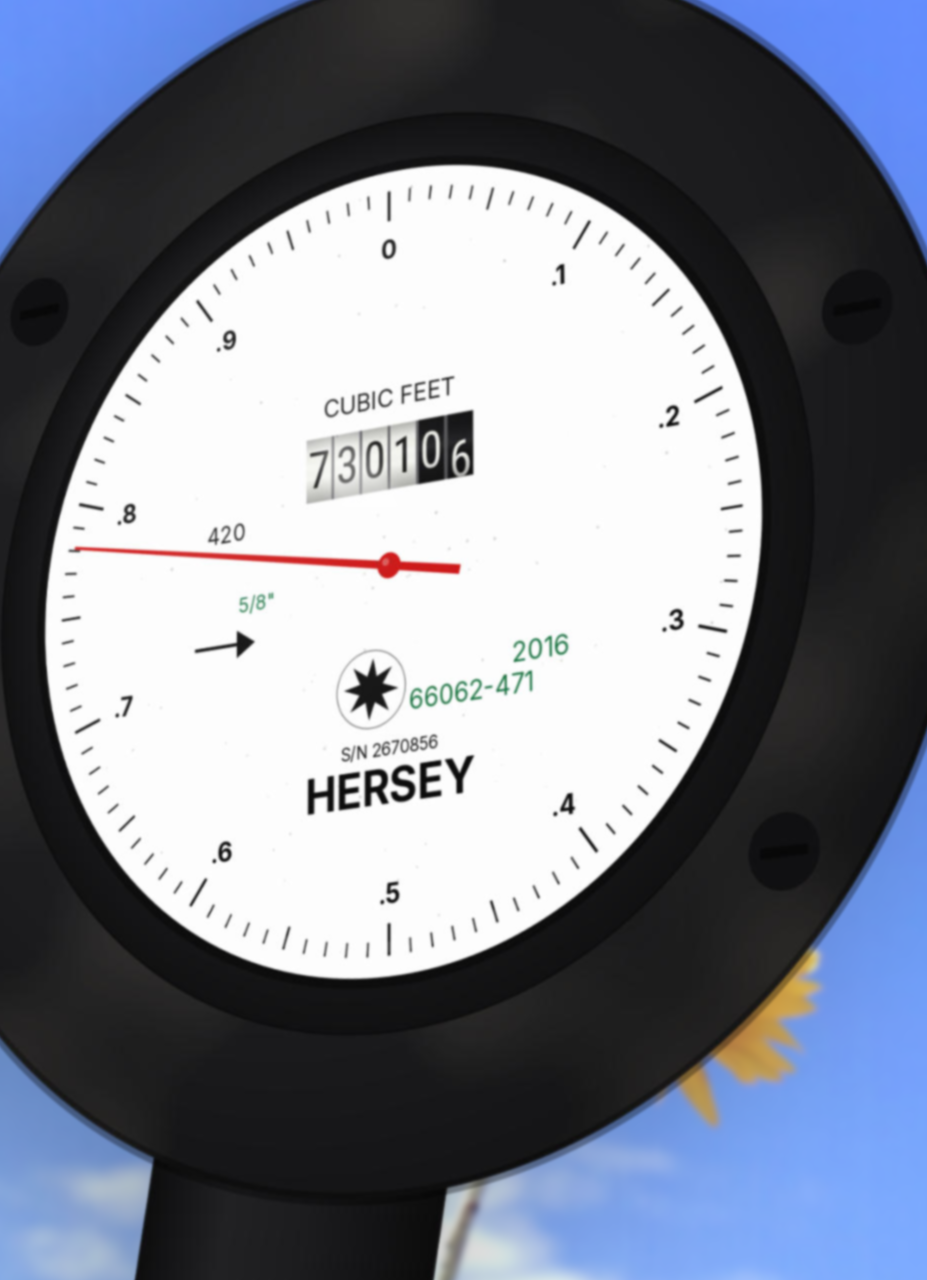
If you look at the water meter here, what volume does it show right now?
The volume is 730105.78 ft³
